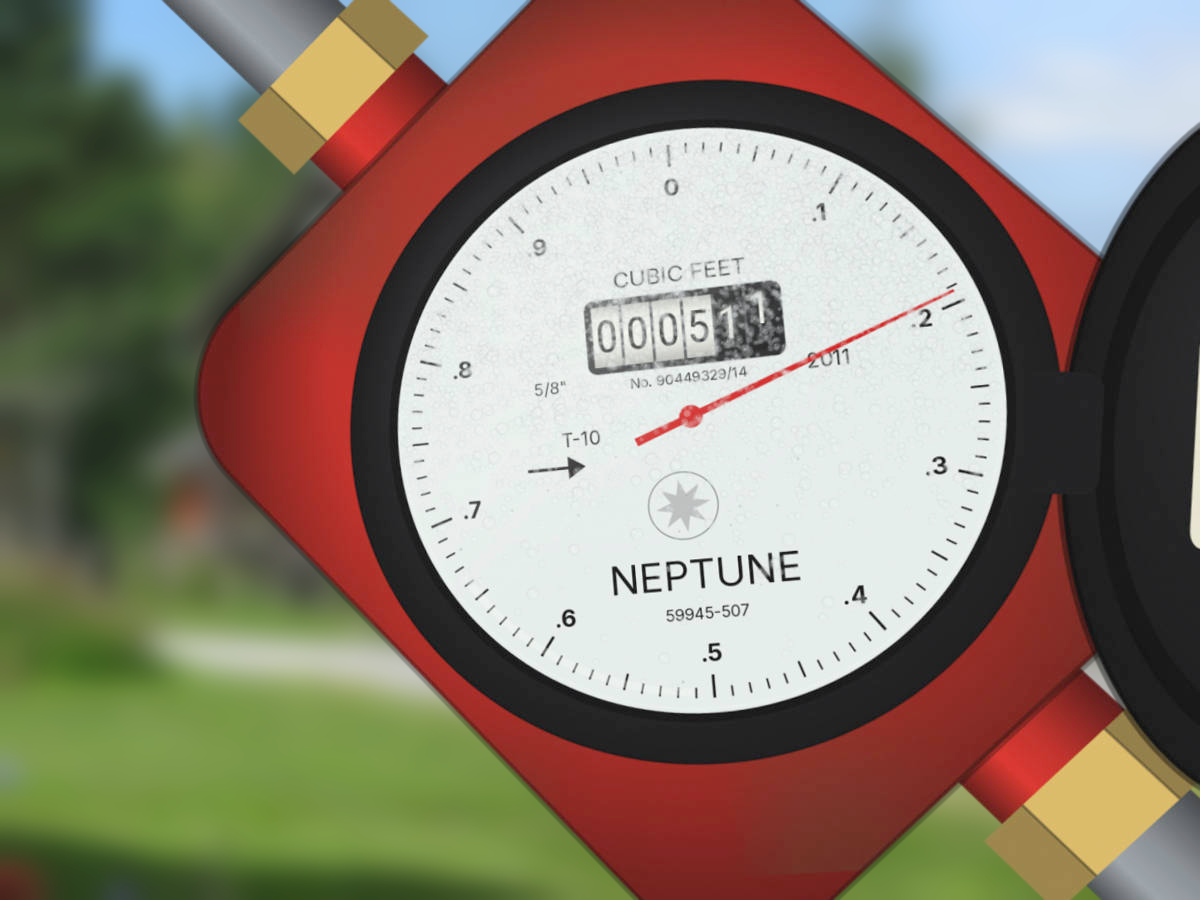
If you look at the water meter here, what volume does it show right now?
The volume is 511.19 ft³
